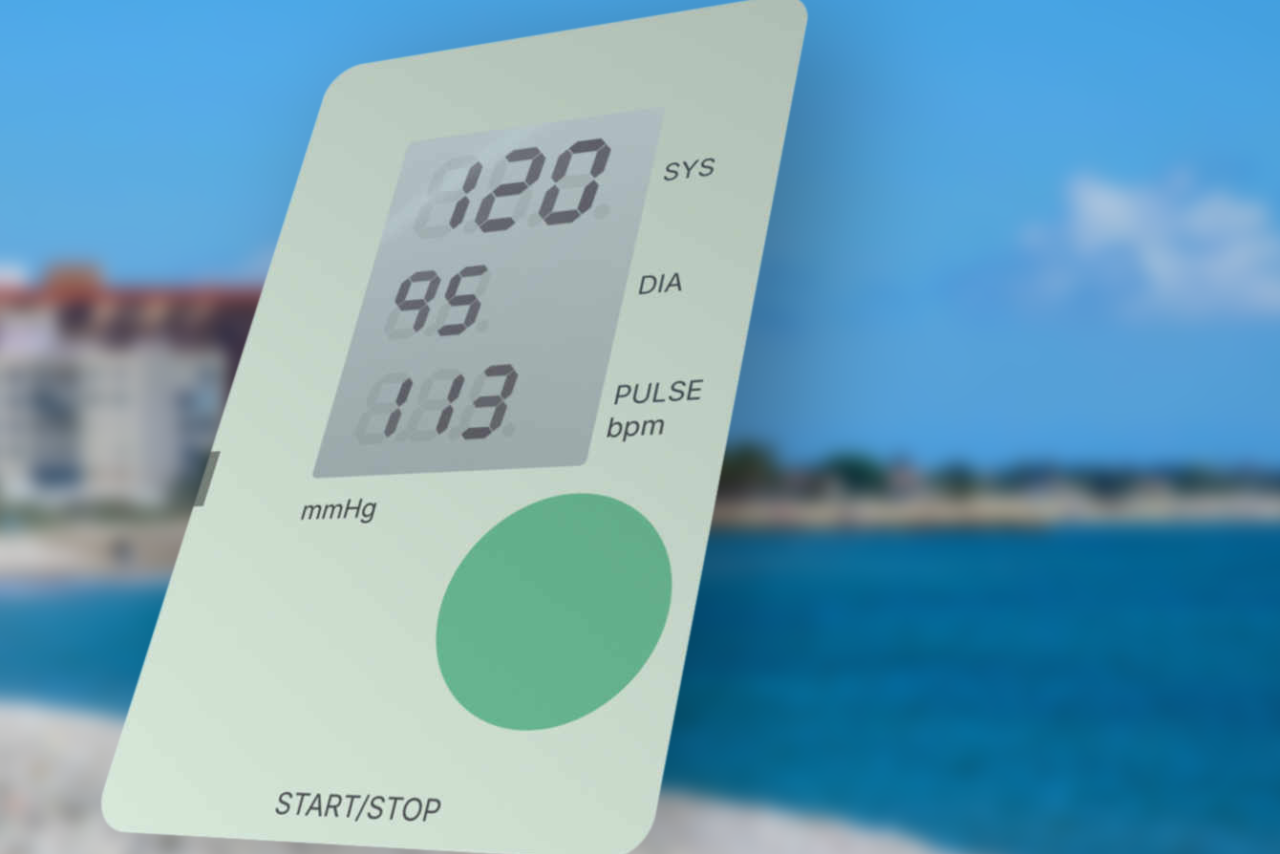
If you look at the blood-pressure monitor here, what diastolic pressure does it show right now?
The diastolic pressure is 95 mmHg
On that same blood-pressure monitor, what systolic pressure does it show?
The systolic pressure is 120 mmHg
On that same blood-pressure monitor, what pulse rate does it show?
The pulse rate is 113 bpm
